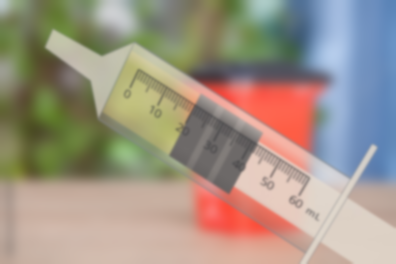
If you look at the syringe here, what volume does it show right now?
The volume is 20 mL
